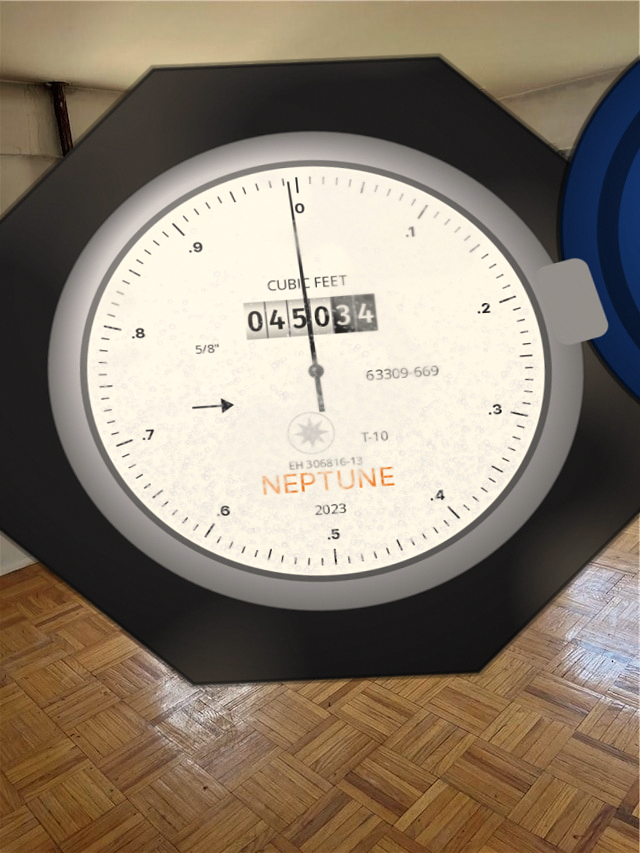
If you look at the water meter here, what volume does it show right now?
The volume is 45033.99 ft³
